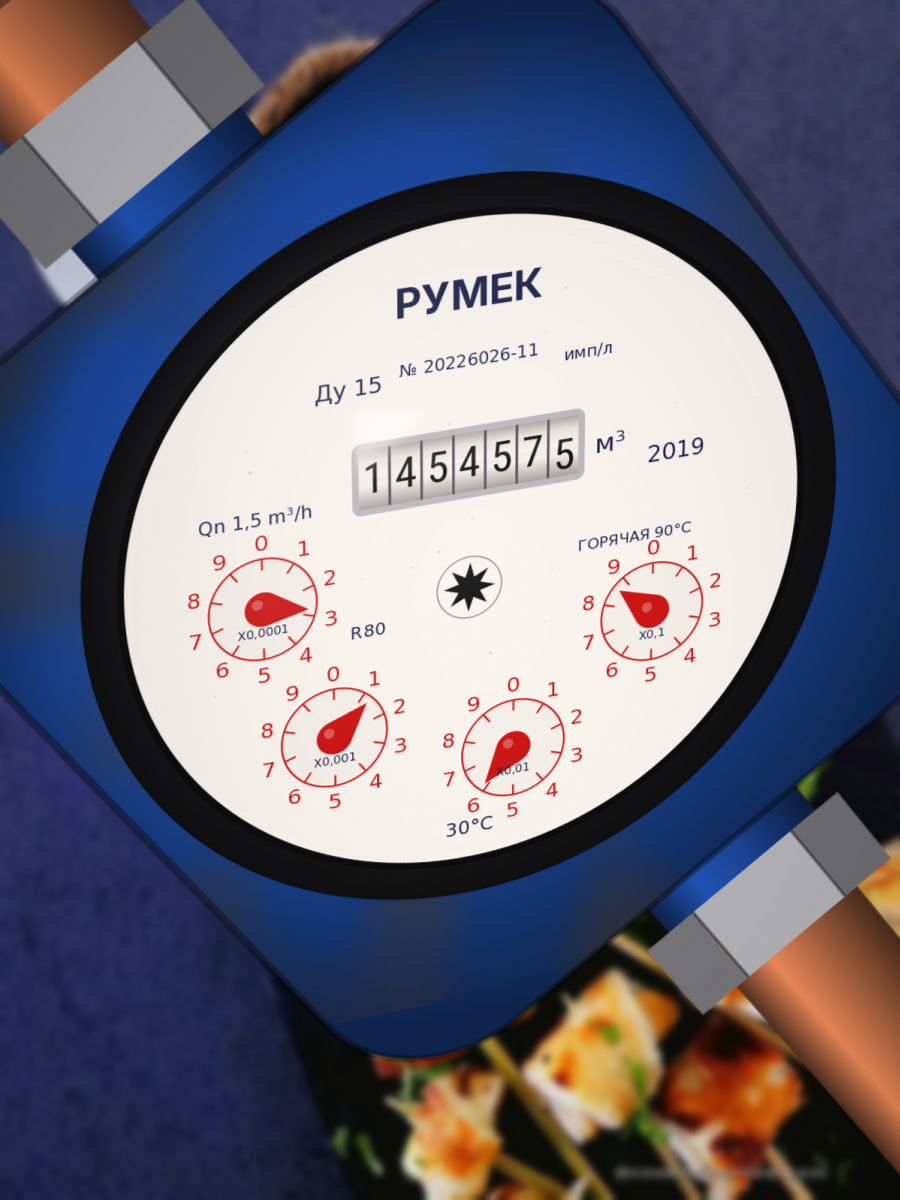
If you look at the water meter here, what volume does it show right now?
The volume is 1454574.8612 m³
